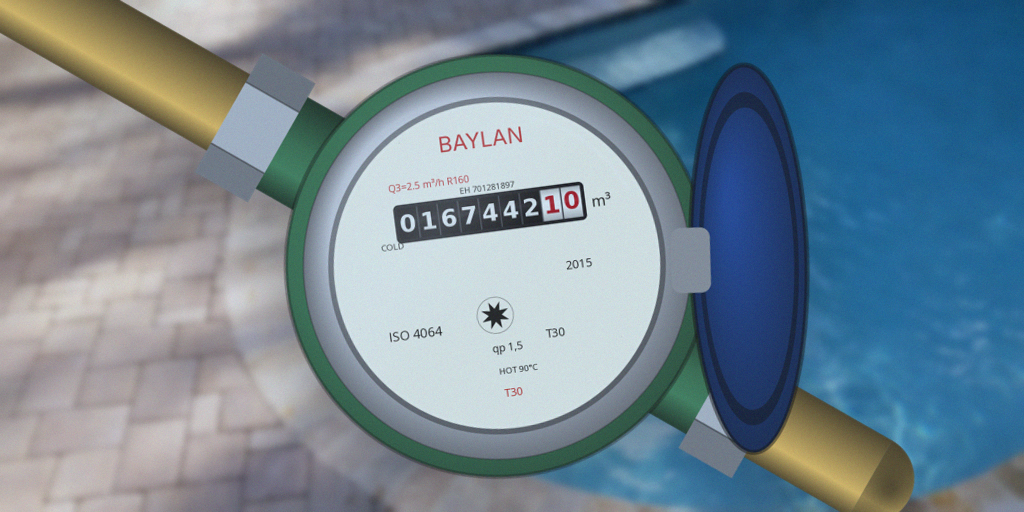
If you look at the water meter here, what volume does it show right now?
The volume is 167442.10 m³
